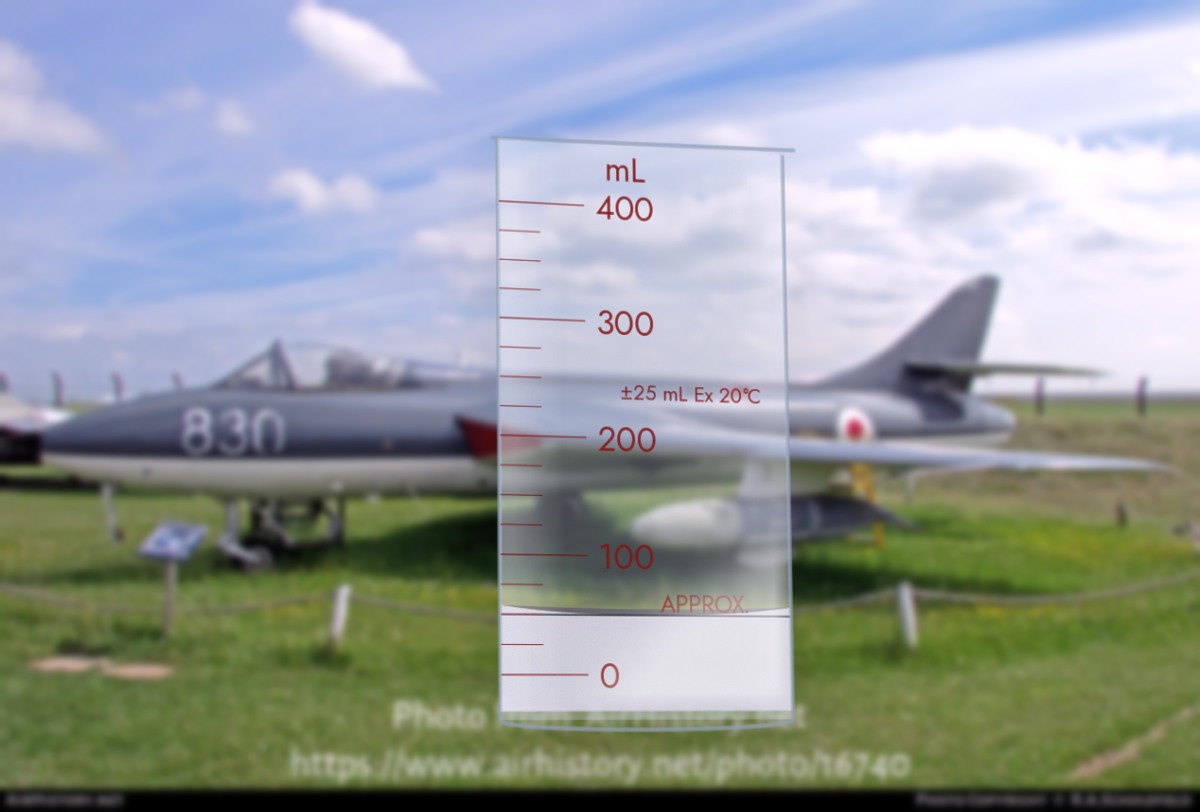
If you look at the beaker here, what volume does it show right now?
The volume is 50 mL
